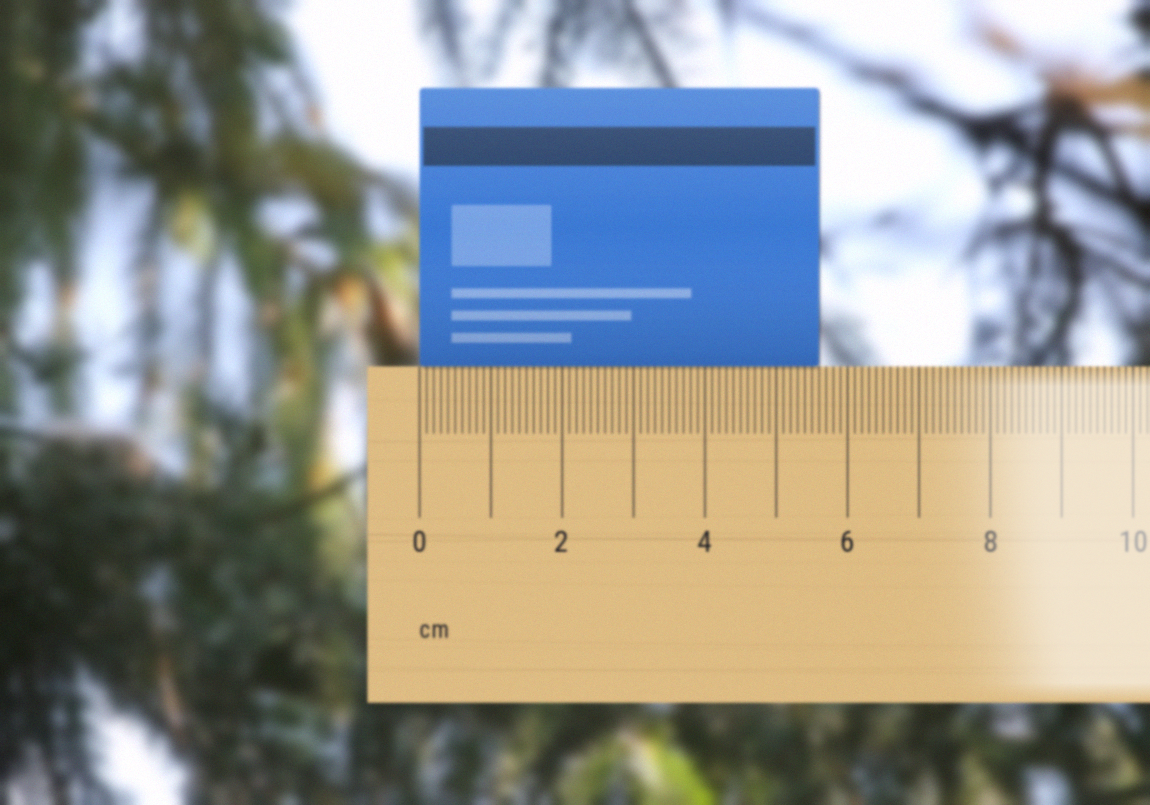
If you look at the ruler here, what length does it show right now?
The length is 5.6 cm
